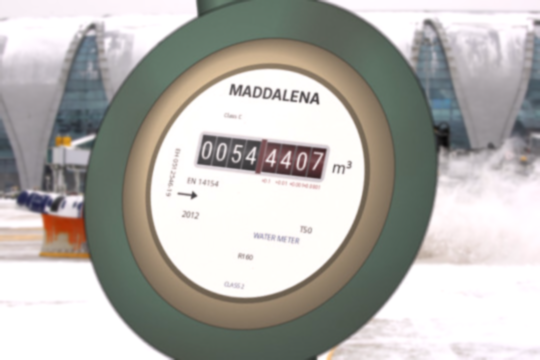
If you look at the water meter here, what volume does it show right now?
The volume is 54.4407 m³
